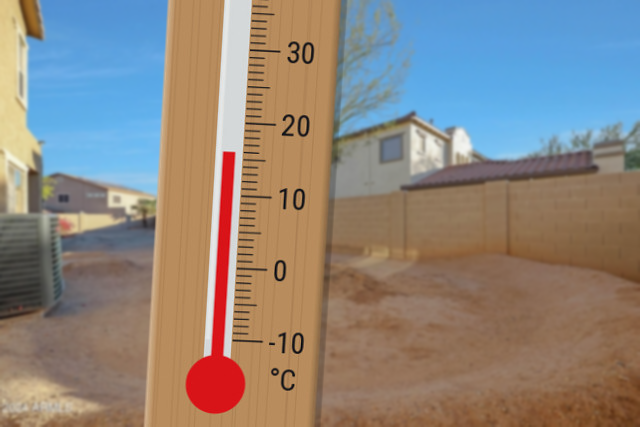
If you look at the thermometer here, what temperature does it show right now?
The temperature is 16 °C
